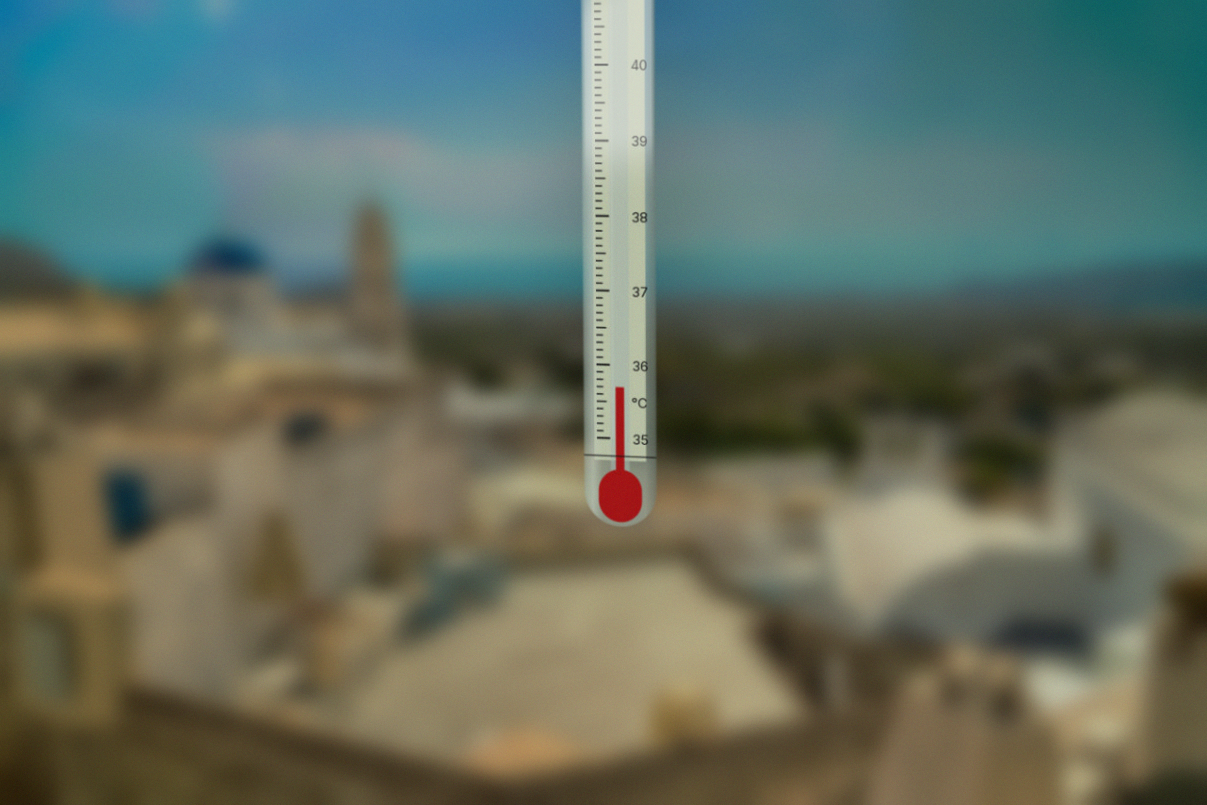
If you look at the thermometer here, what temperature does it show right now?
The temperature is 35.7 °C
